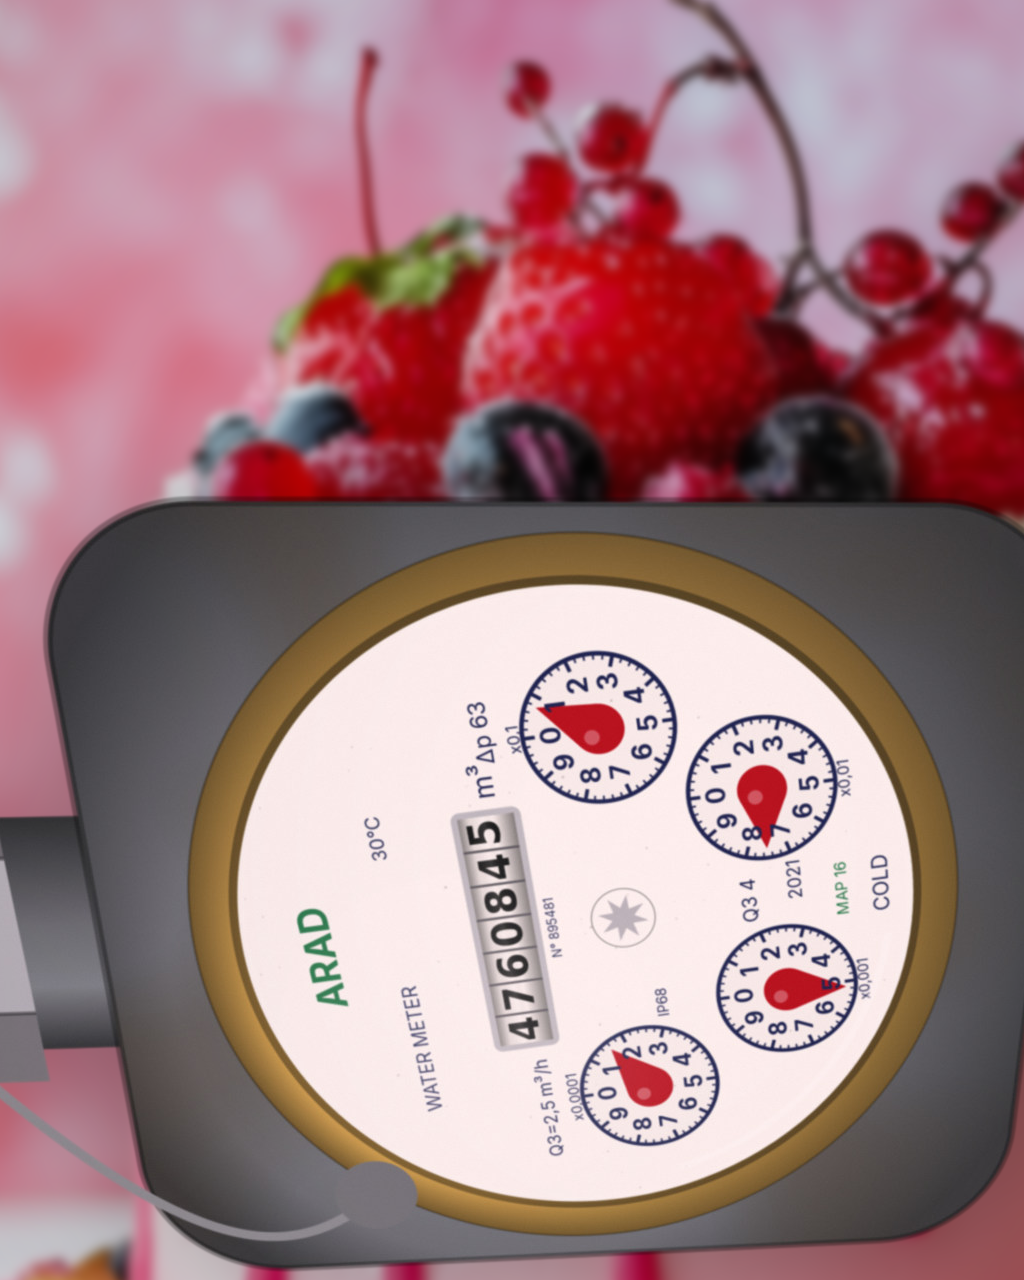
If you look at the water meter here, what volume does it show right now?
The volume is 4760845.0751 m³
